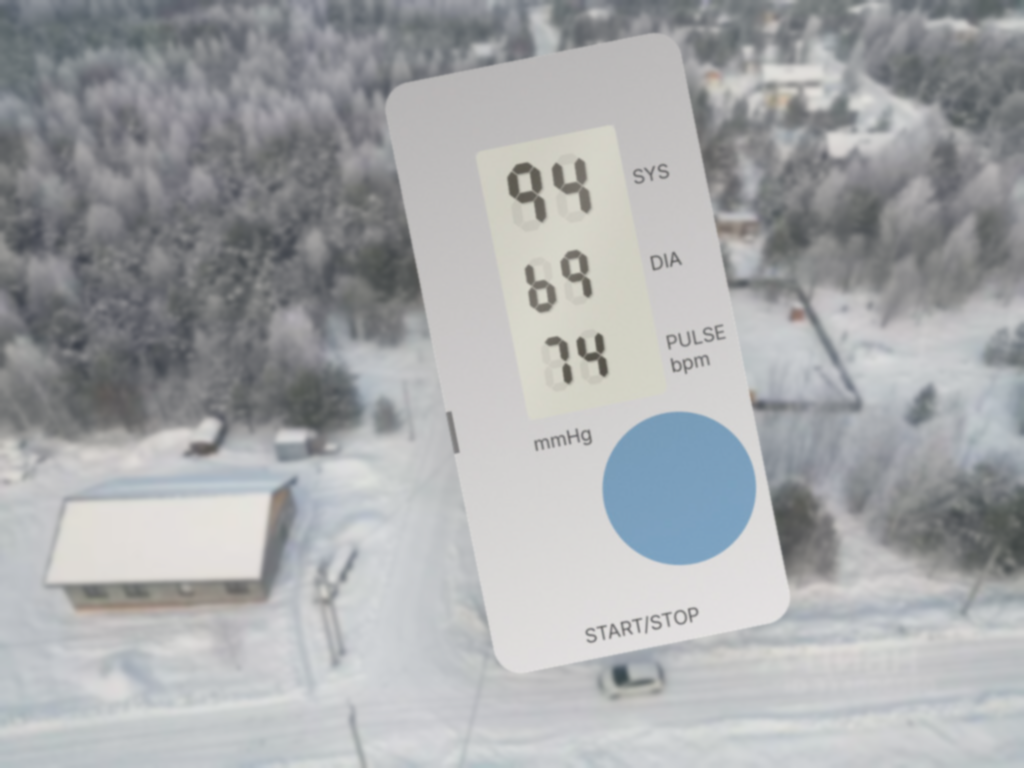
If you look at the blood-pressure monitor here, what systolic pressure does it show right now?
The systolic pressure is 94 mmHg
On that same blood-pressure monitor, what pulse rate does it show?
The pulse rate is 74 bpm
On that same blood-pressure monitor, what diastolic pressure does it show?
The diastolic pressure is 69 mmHg
